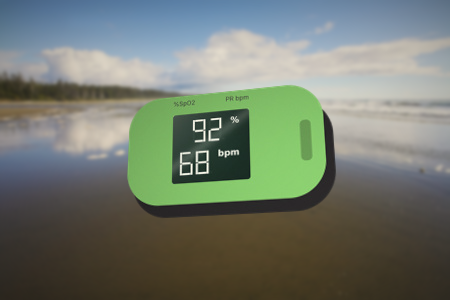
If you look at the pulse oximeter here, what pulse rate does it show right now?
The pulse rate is 68 bpm
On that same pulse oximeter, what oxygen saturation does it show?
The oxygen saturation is 92 %
